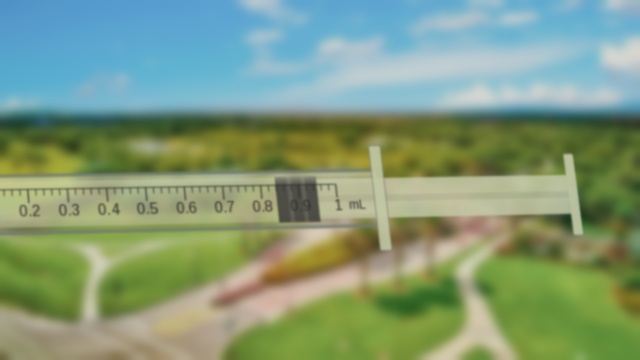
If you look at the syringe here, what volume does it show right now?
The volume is 0.84 mL
